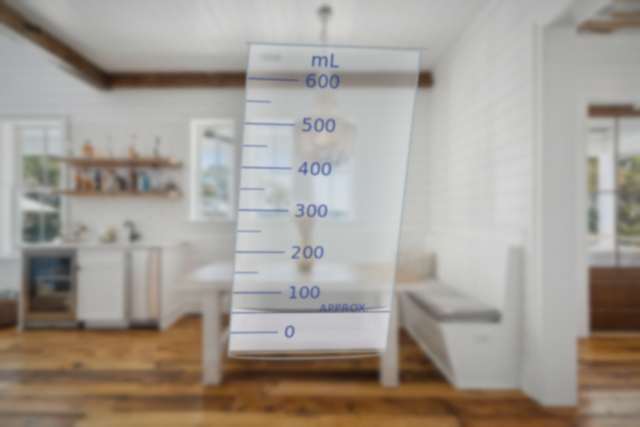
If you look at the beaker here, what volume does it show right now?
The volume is 50 mL
